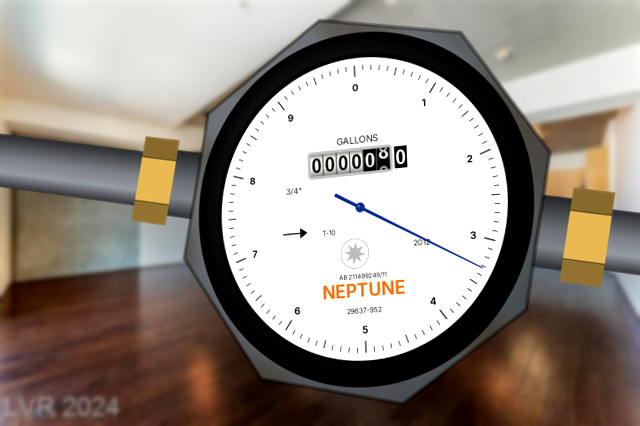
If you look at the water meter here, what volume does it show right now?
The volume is 83.3 gal
